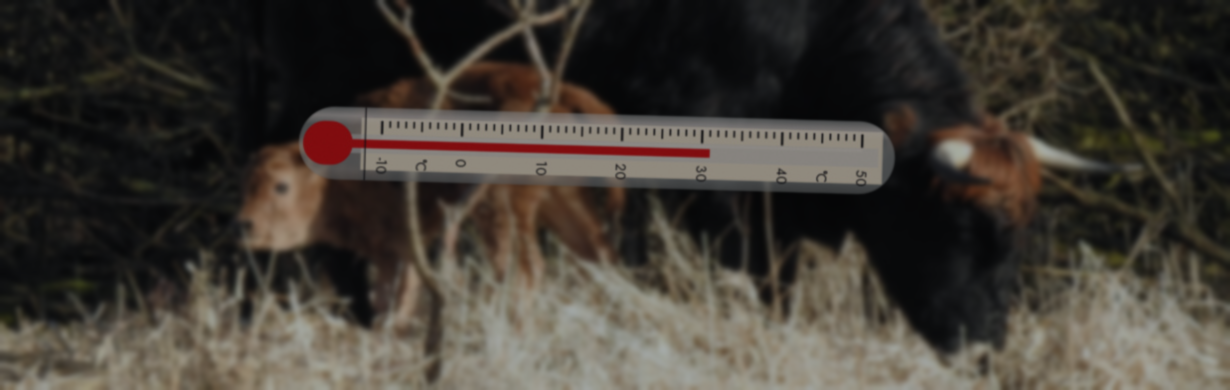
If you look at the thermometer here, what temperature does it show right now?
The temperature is 31 °C
